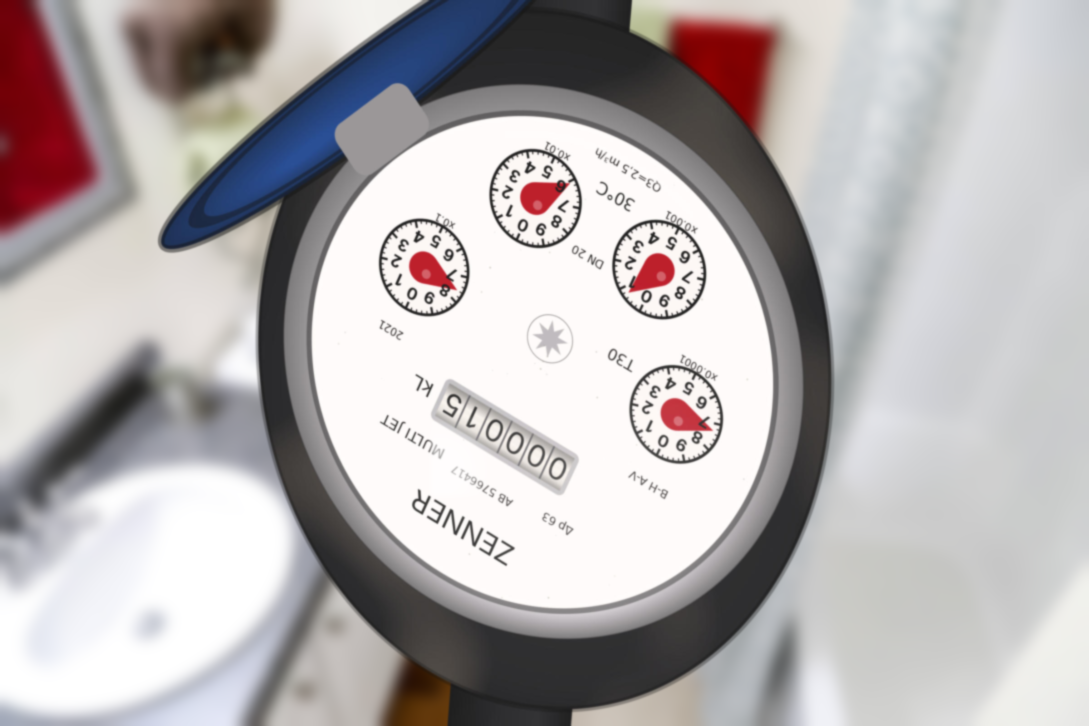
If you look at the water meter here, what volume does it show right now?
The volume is 15.7607 kL
